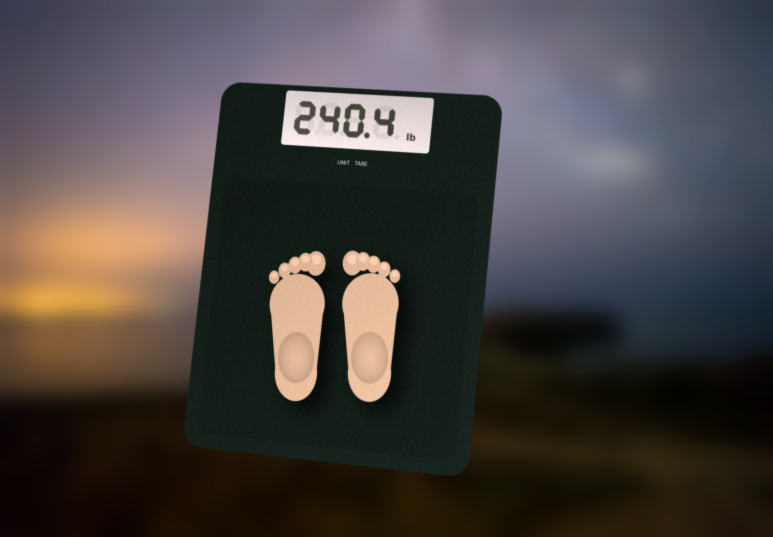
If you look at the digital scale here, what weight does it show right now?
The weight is 240.4 lb
